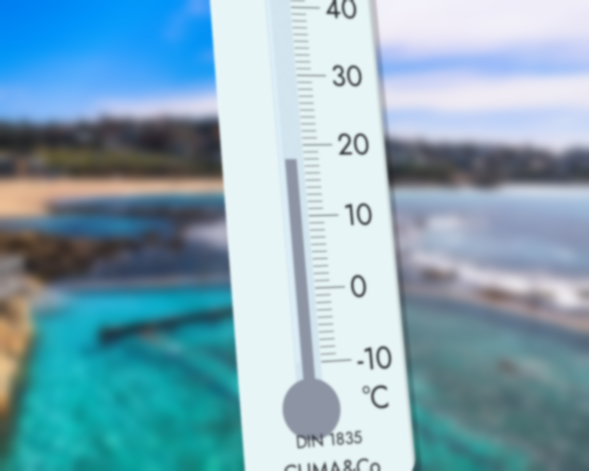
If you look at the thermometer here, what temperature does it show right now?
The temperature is 18 °C
